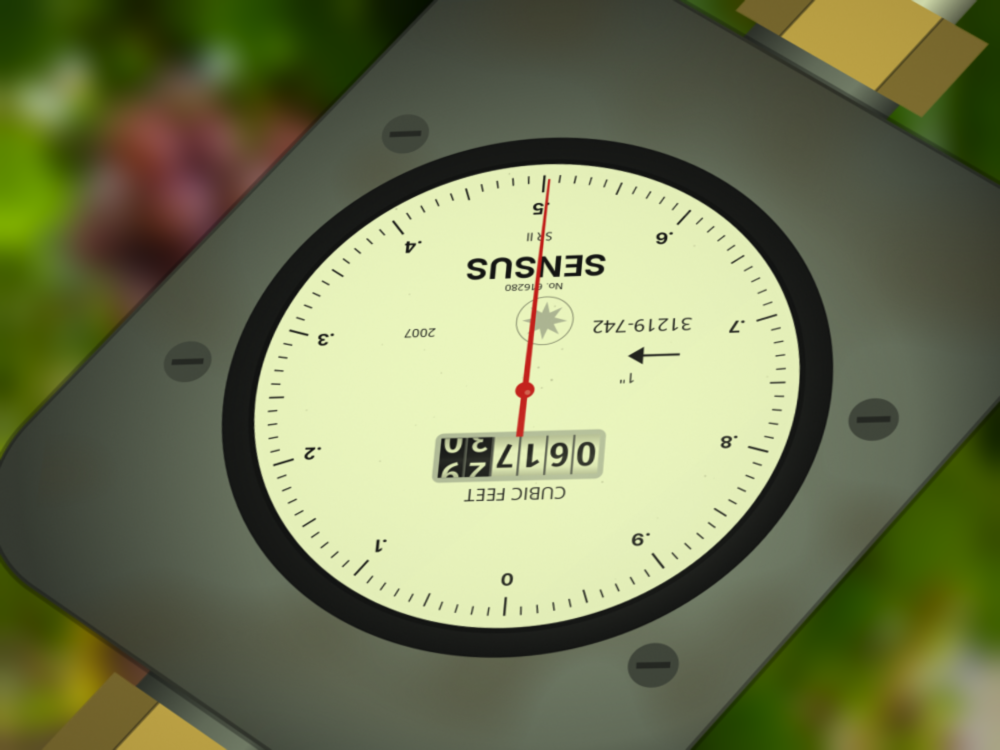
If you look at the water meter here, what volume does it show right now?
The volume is 61729.50 ft³
